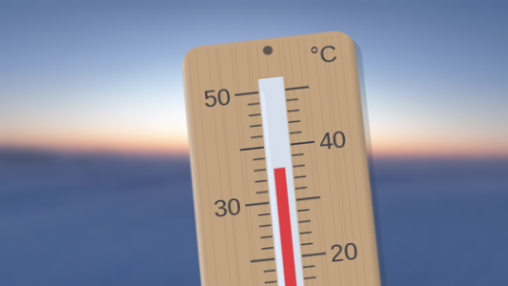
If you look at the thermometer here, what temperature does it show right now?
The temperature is 36 °C
